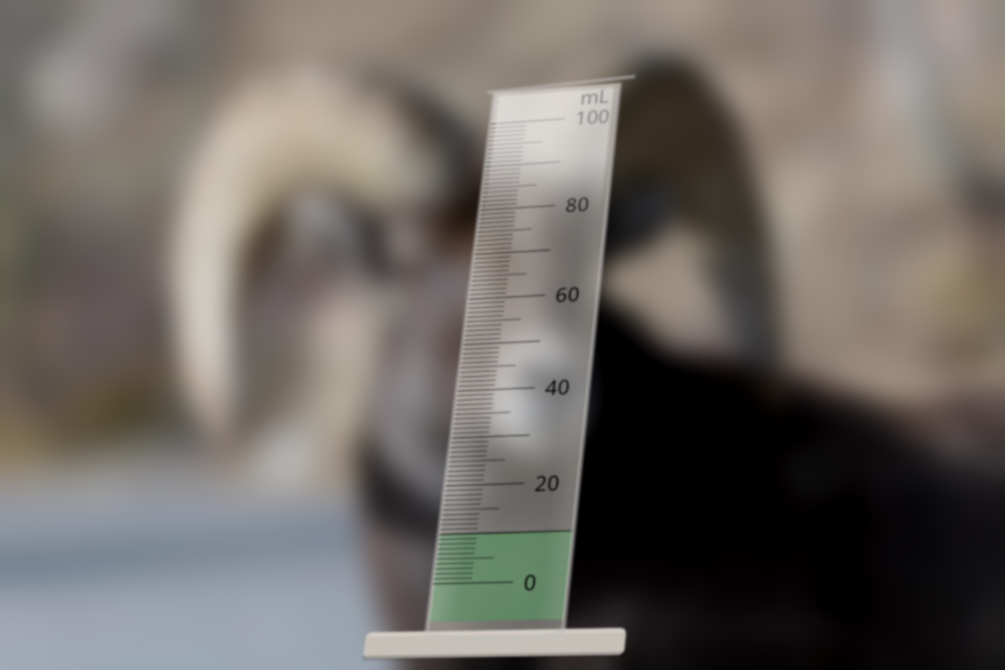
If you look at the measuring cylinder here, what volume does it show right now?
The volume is 10 mL
